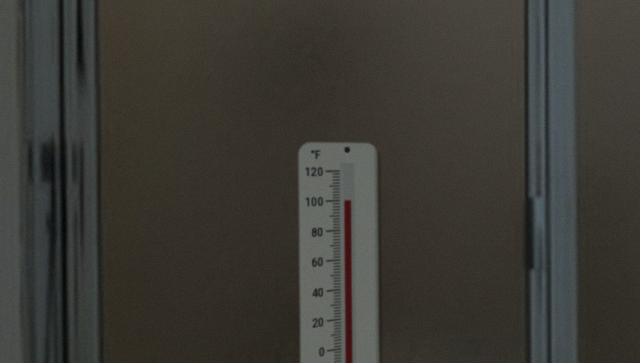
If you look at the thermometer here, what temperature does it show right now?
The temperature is 100 °F
